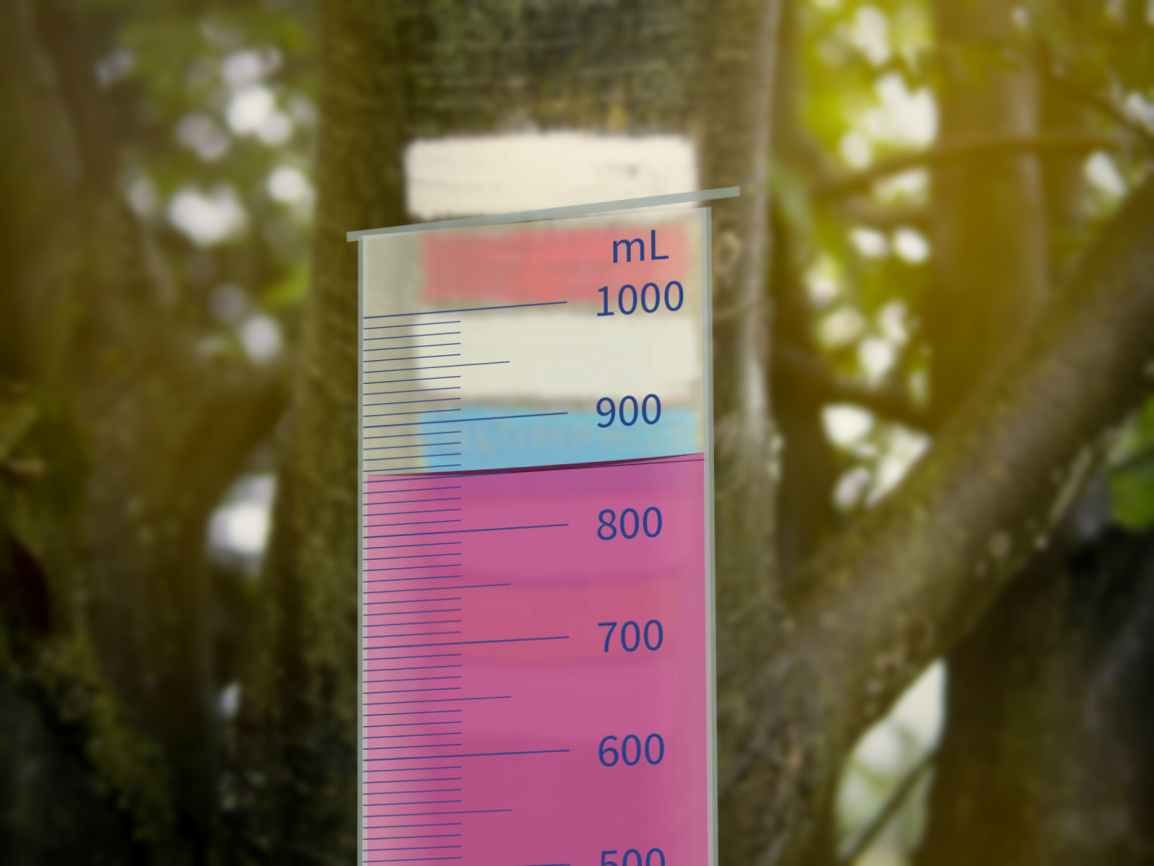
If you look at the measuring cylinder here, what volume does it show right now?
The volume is 850 mL
